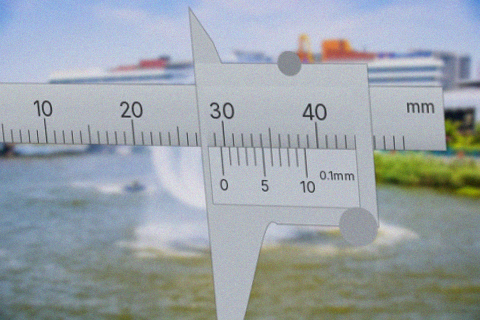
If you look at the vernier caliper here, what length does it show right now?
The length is 29.6 mm
